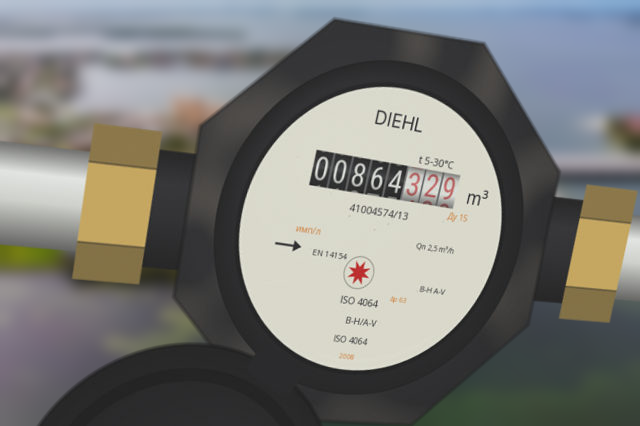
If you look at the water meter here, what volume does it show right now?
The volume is 864.329 m³
